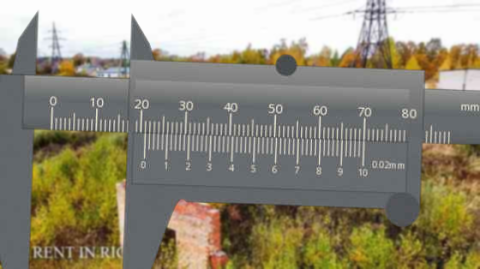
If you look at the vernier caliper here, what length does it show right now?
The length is 21.0 mm
